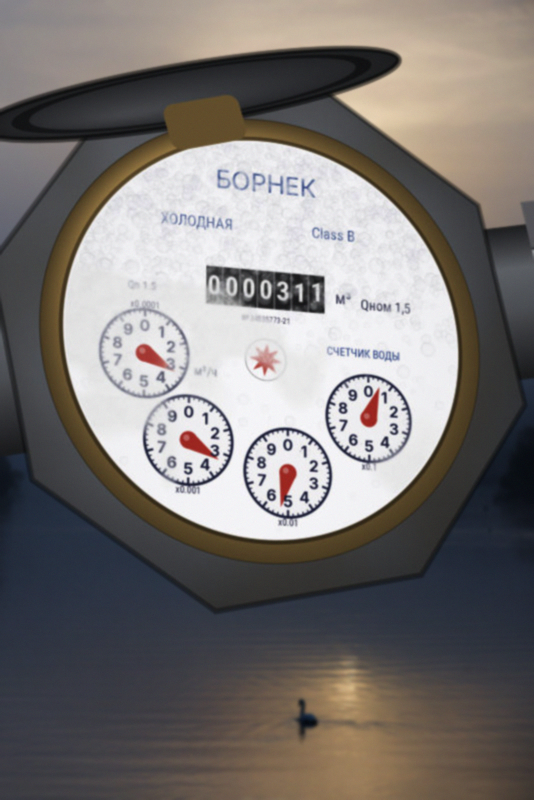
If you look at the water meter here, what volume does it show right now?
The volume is 311.0533 m³
